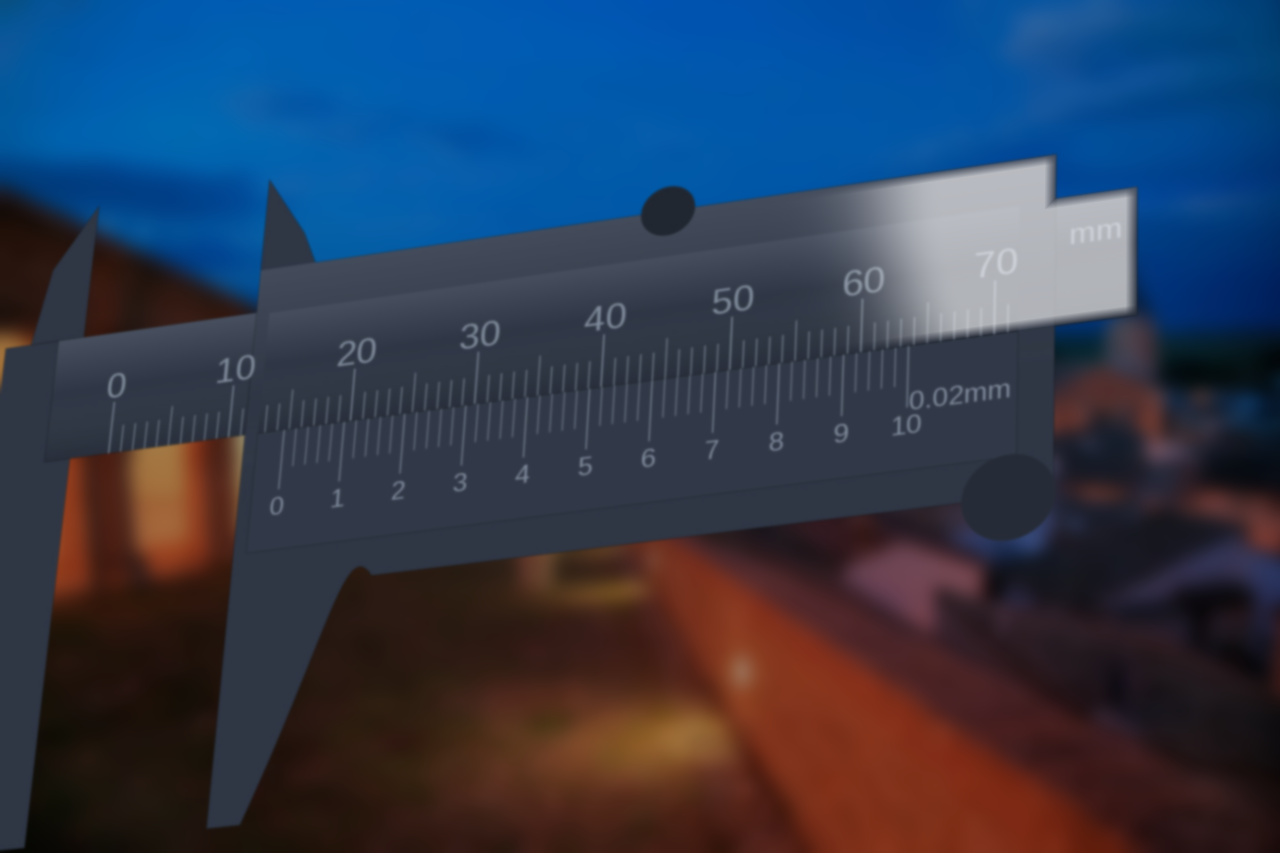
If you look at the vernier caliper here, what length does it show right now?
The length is 14.6 mm
